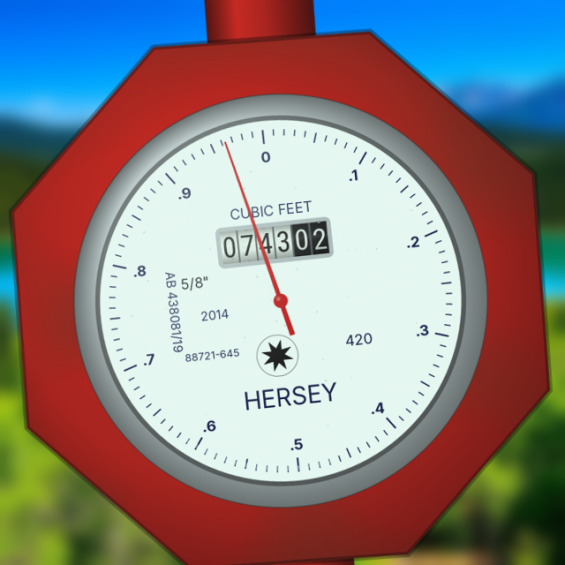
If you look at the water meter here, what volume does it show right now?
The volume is 74301.96 ft³
